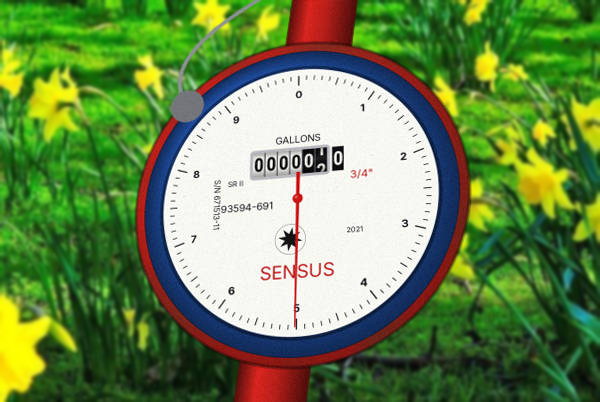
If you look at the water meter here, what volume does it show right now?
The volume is 15.0 gal
